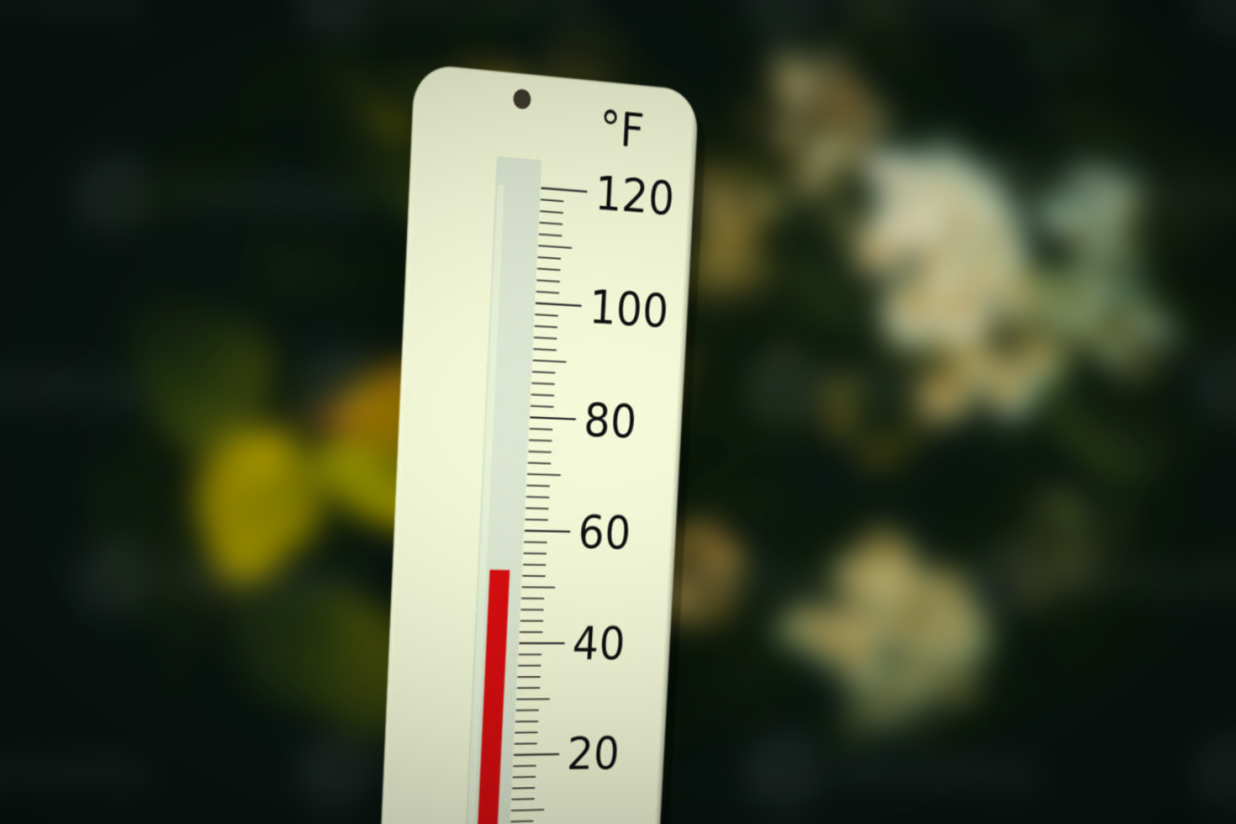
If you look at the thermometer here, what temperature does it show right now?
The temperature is 53 °F
